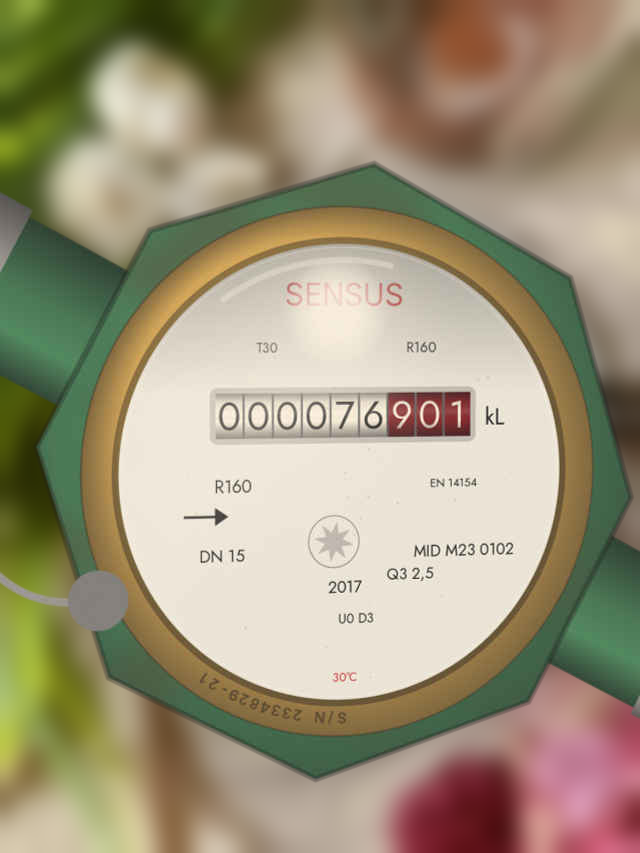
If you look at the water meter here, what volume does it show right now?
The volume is 76.901 kL
